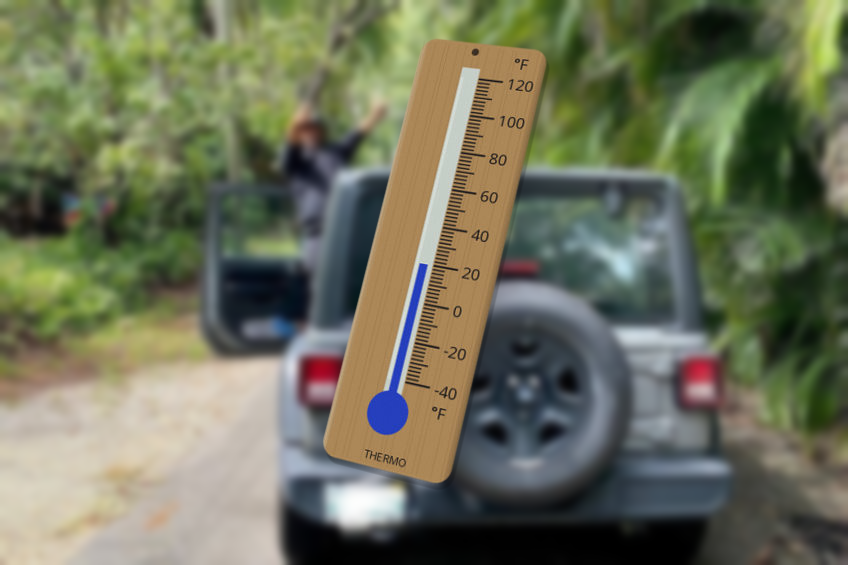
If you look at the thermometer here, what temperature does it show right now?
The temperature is 20 °F
